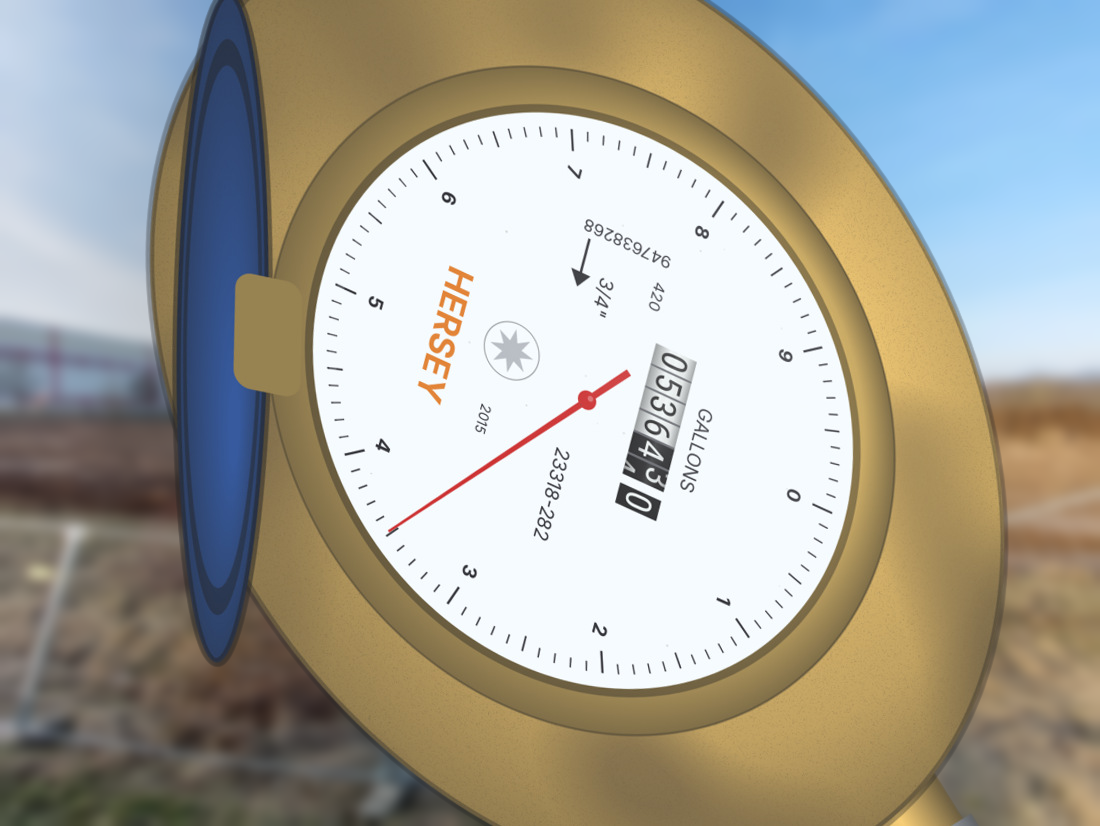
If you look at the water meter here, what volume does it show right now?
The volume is 536433.5 gal
